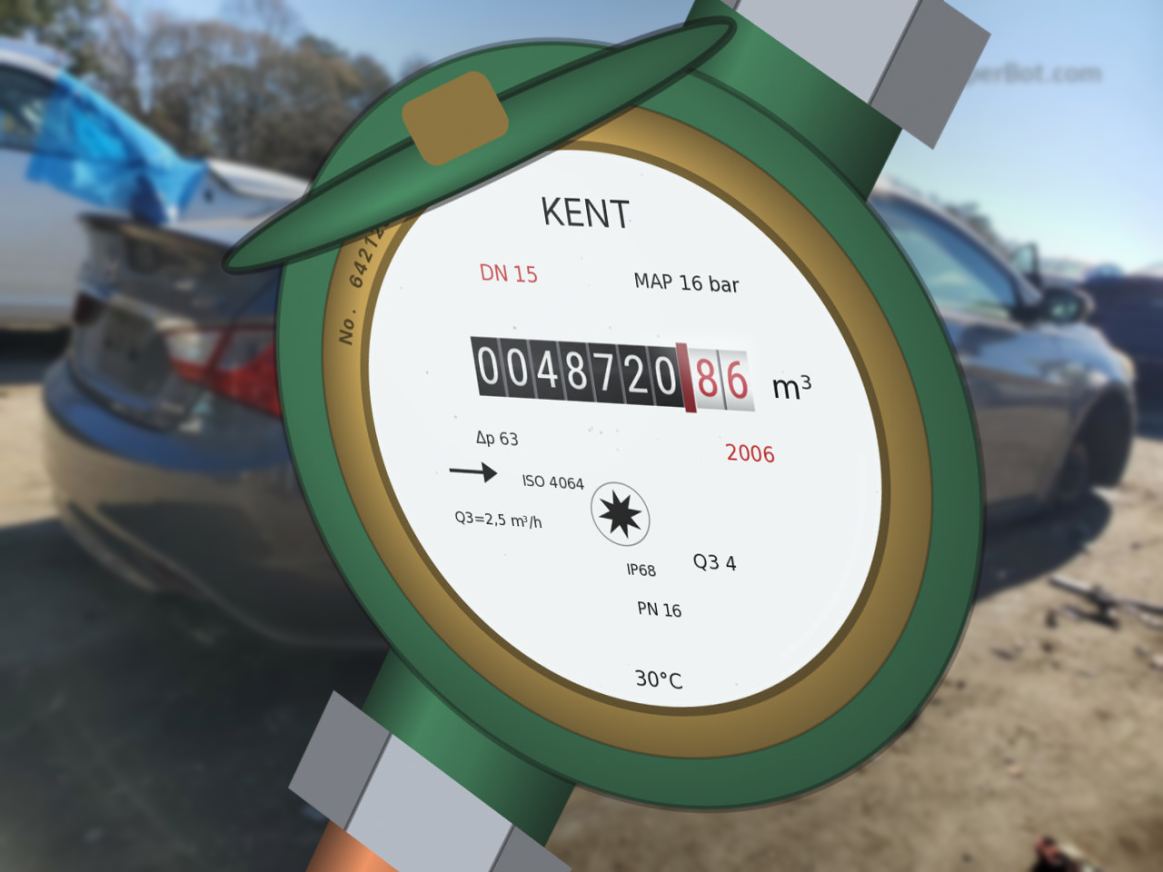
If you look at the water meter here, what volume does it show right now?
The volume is 48720.86 m³
